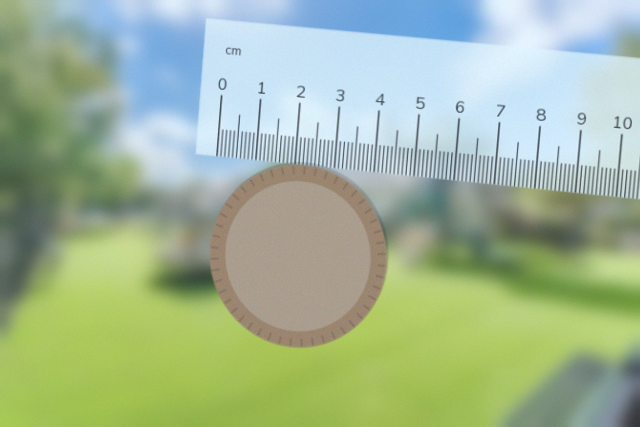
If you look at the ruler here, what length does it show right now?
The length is 4.5 cm
